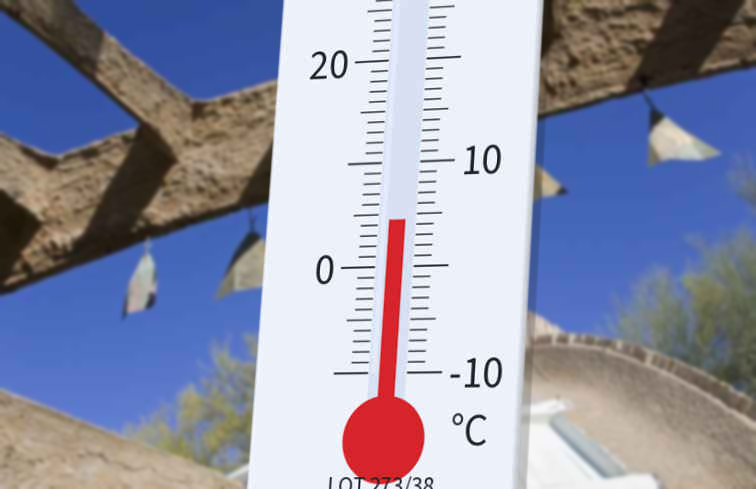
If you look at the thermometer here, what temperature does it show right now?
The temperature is 4.5 °C
